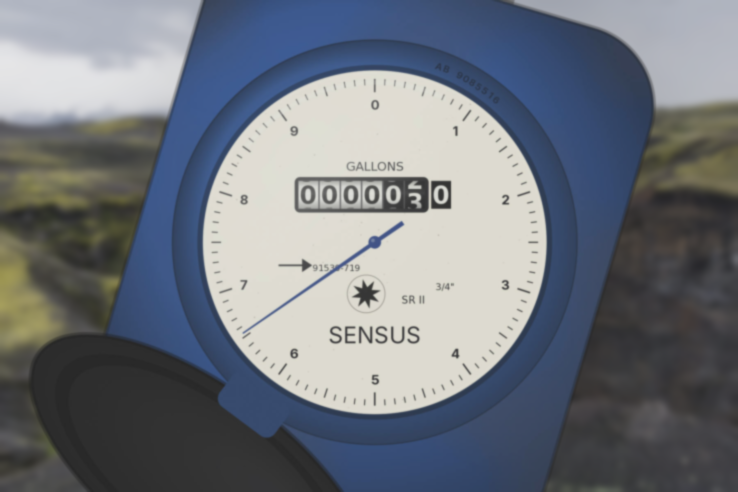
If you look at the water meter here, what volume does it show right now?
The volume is 26.5 gal
